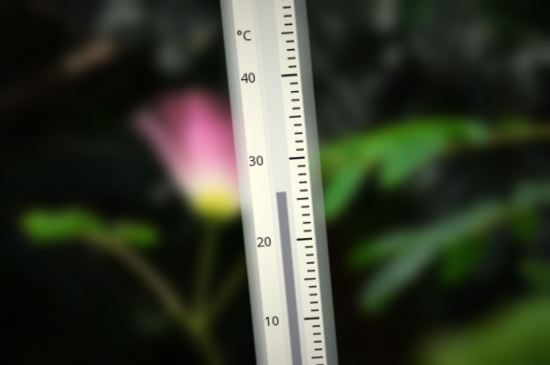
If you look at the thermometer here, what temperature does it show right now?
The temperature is 26 °C
